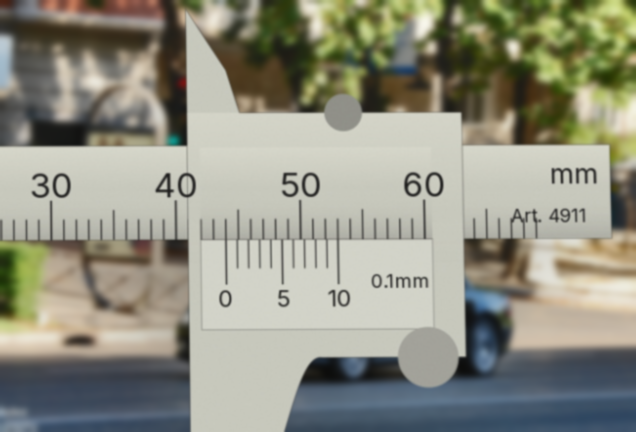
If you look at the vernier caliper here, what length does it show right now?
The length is 44.0 mm
